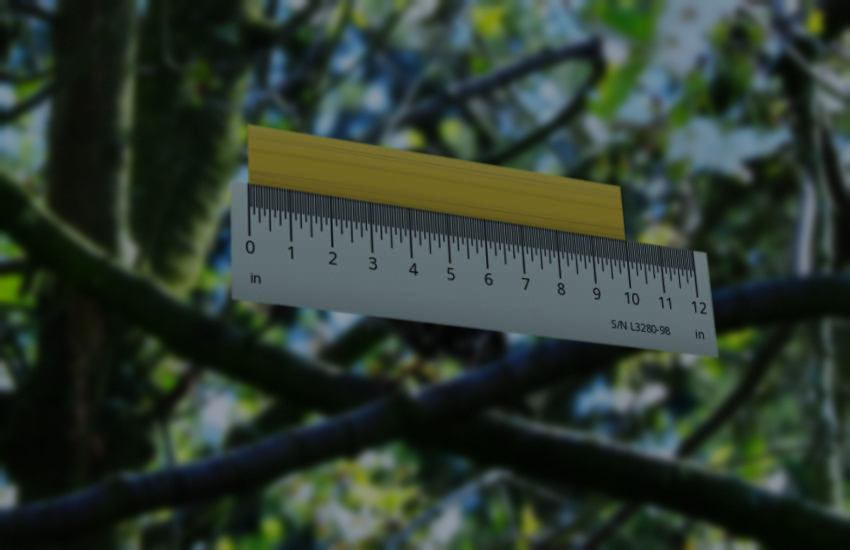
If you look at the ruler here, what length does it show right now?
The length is 10 in
